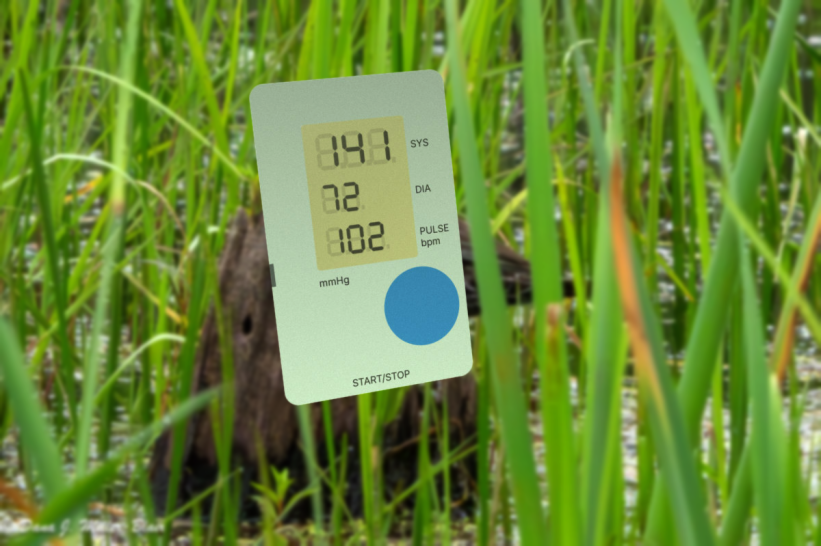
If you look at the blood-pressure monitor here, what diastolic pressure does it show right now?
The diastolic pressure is 72 mmHg
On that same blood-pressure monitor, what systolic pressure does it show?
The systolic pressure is 141 mmHg
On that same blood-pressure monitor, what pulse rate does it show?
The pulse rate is 102 bpm
